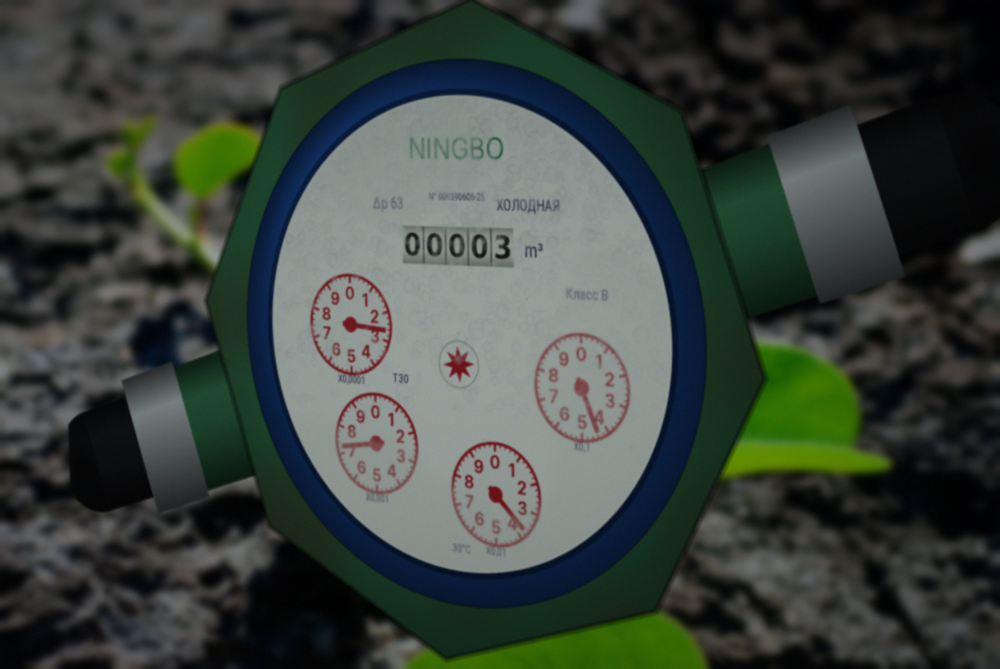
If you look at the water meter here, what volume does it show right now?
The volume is 3.4372 m³
